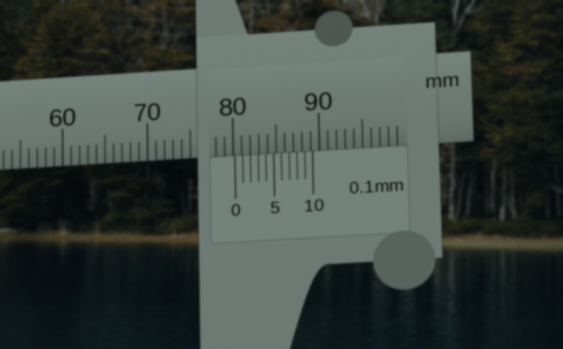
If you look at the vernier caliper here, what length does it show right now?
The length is 80.2 mm
